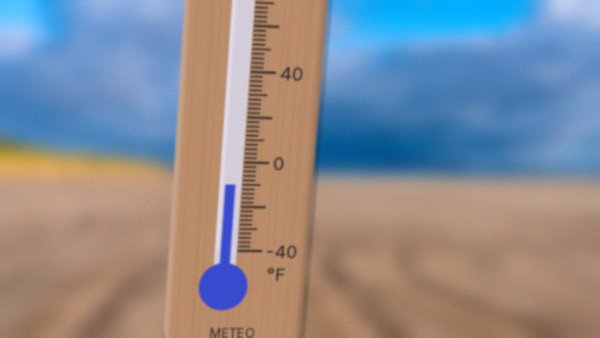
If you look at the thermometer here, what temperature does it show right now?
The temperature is -10 °F
